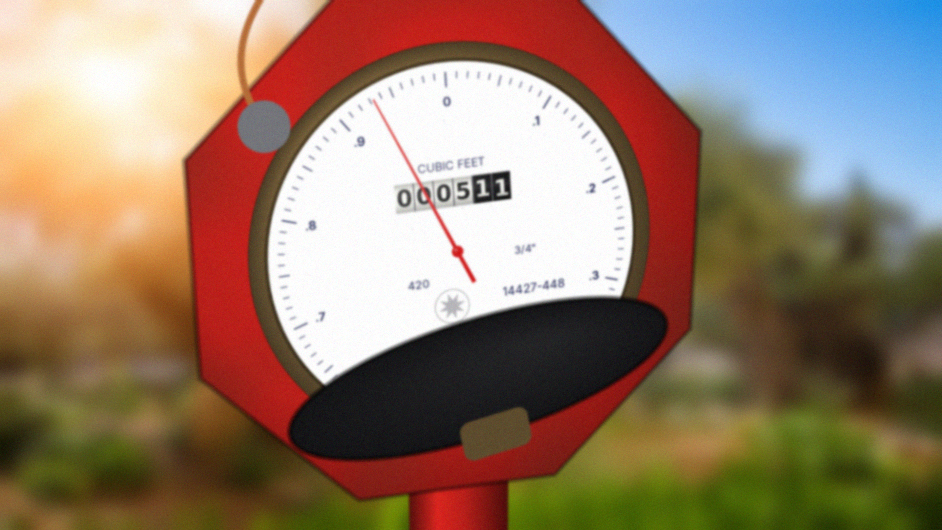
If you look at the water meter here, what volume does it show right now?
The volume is 510.93 ft³
